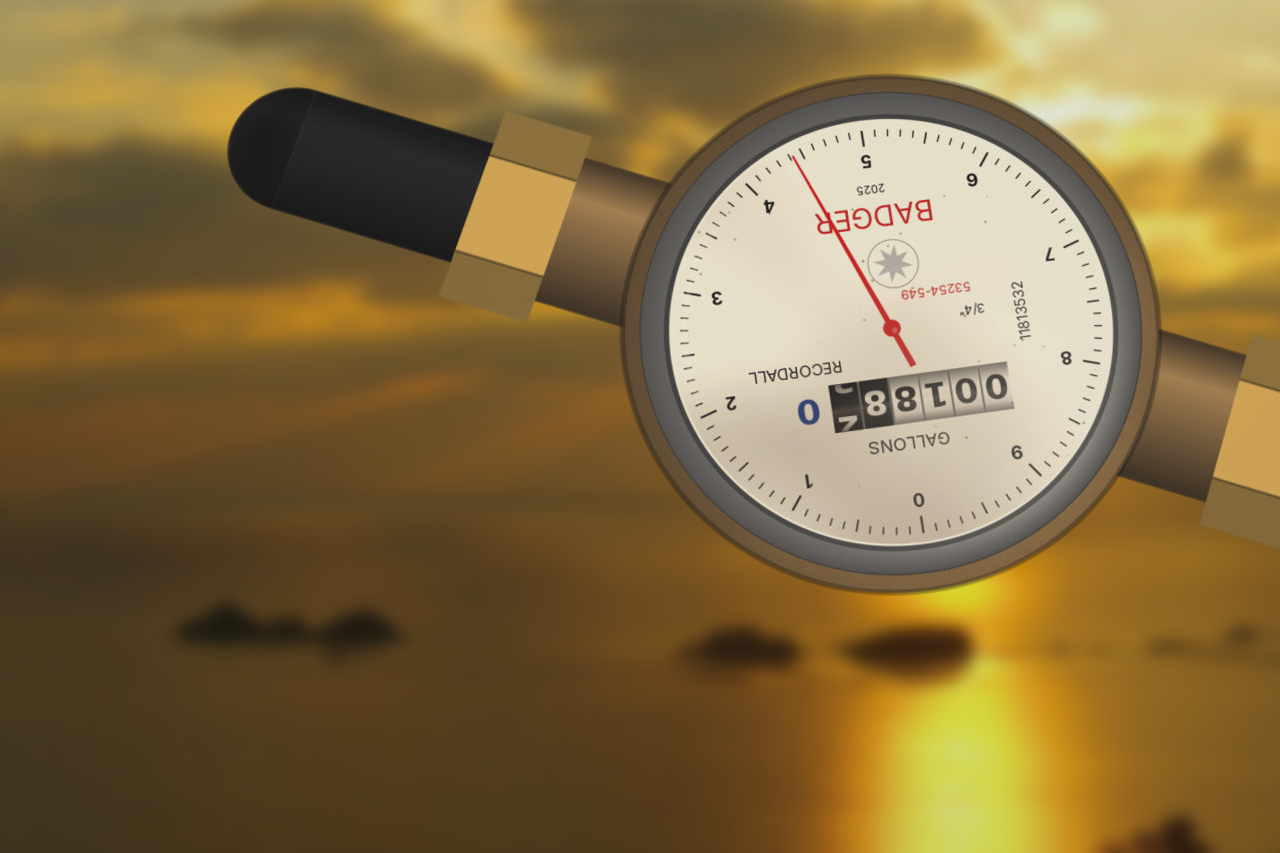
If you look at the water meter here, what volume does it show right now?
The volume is 18824.4 gal
